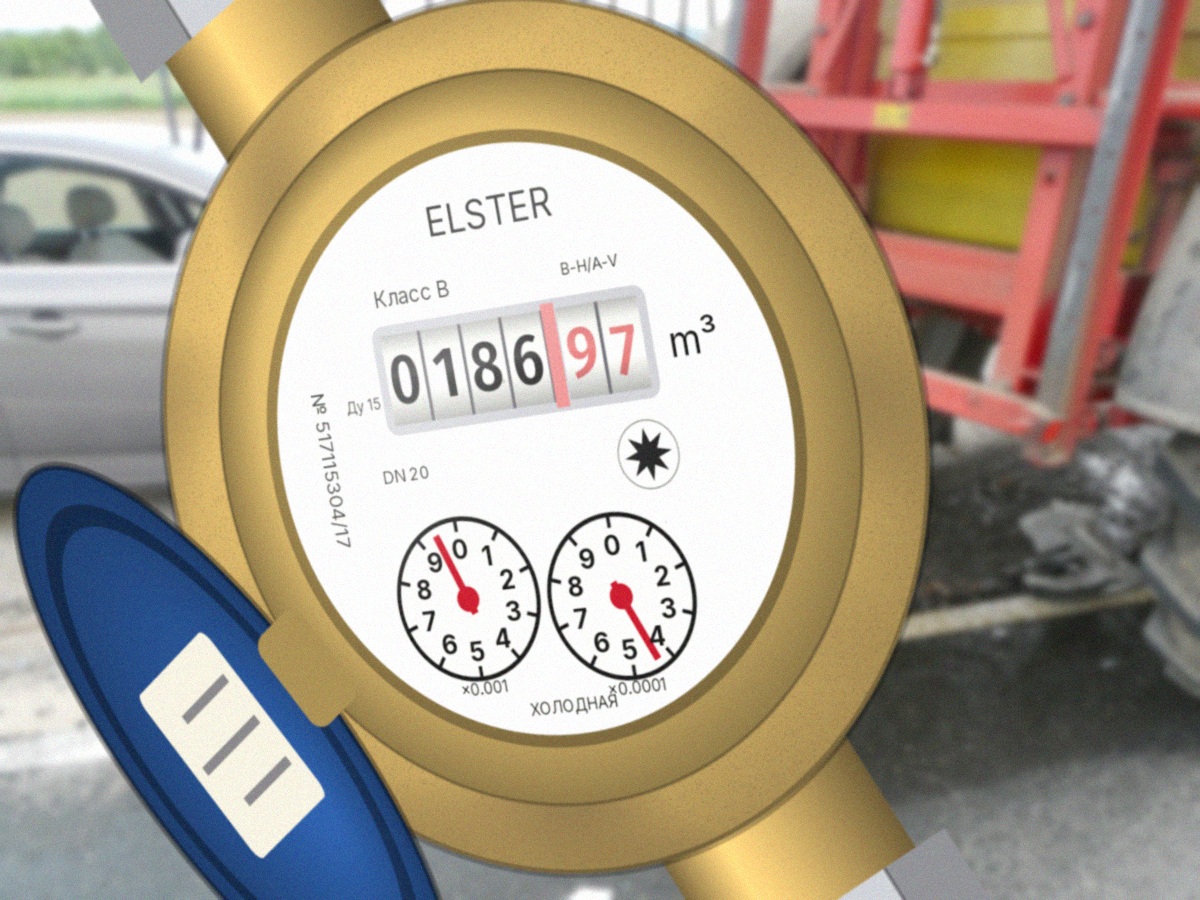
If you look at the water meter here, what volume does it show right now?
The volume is 186.9694 m³
